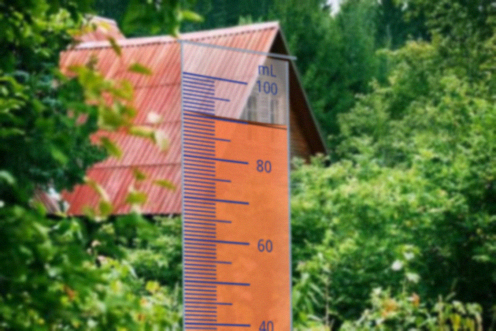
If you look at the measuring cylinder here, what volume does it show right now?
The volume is 90 mL
